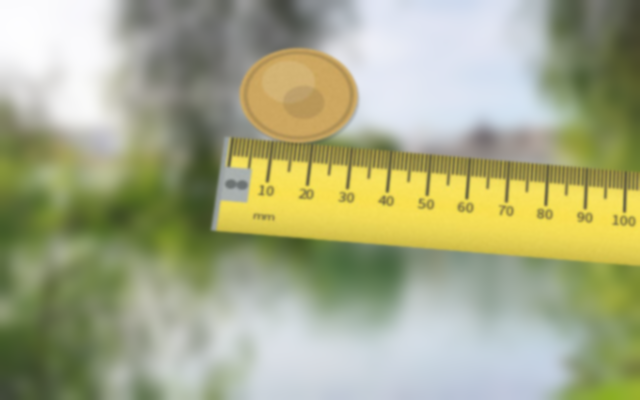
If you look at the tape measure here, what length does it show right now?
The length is 30 mm
